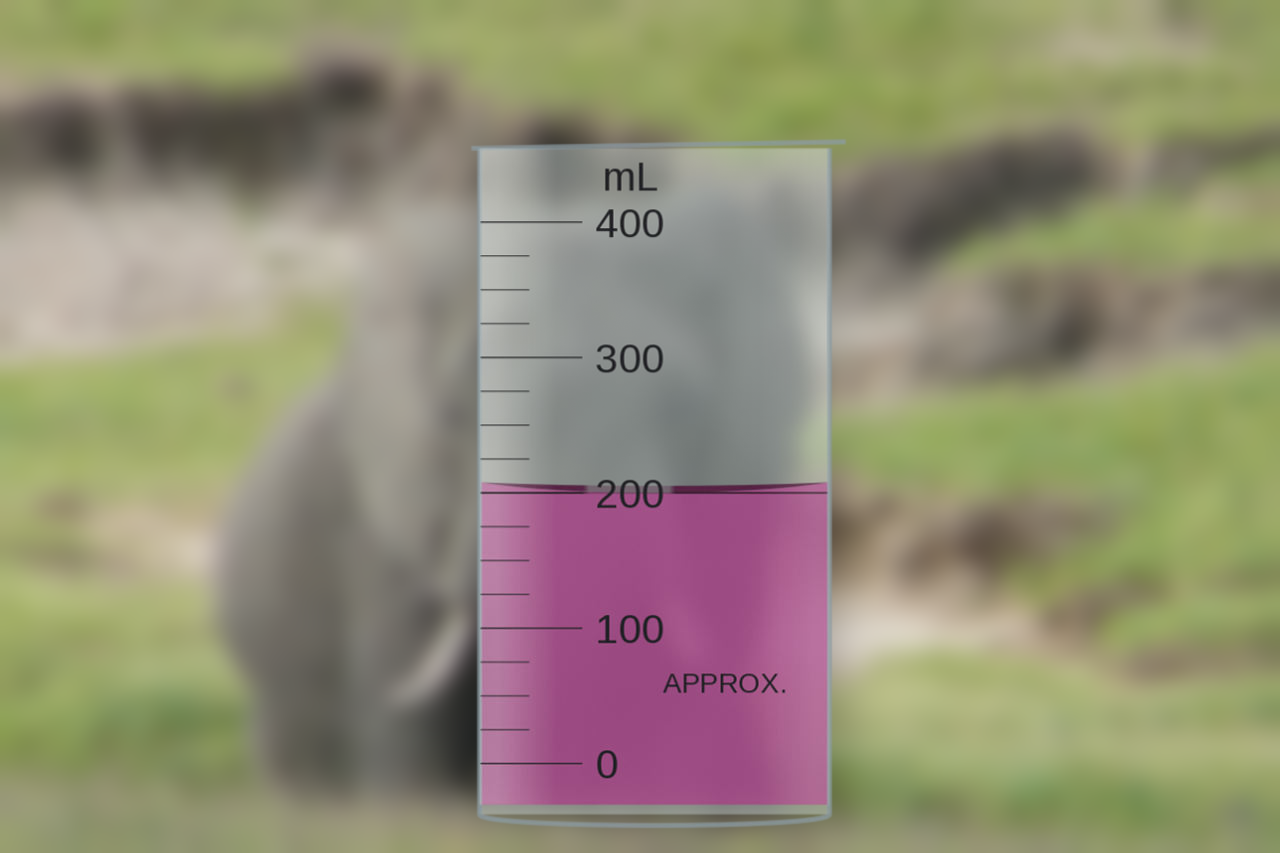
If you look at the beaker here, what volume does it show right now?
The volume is 200 mL
